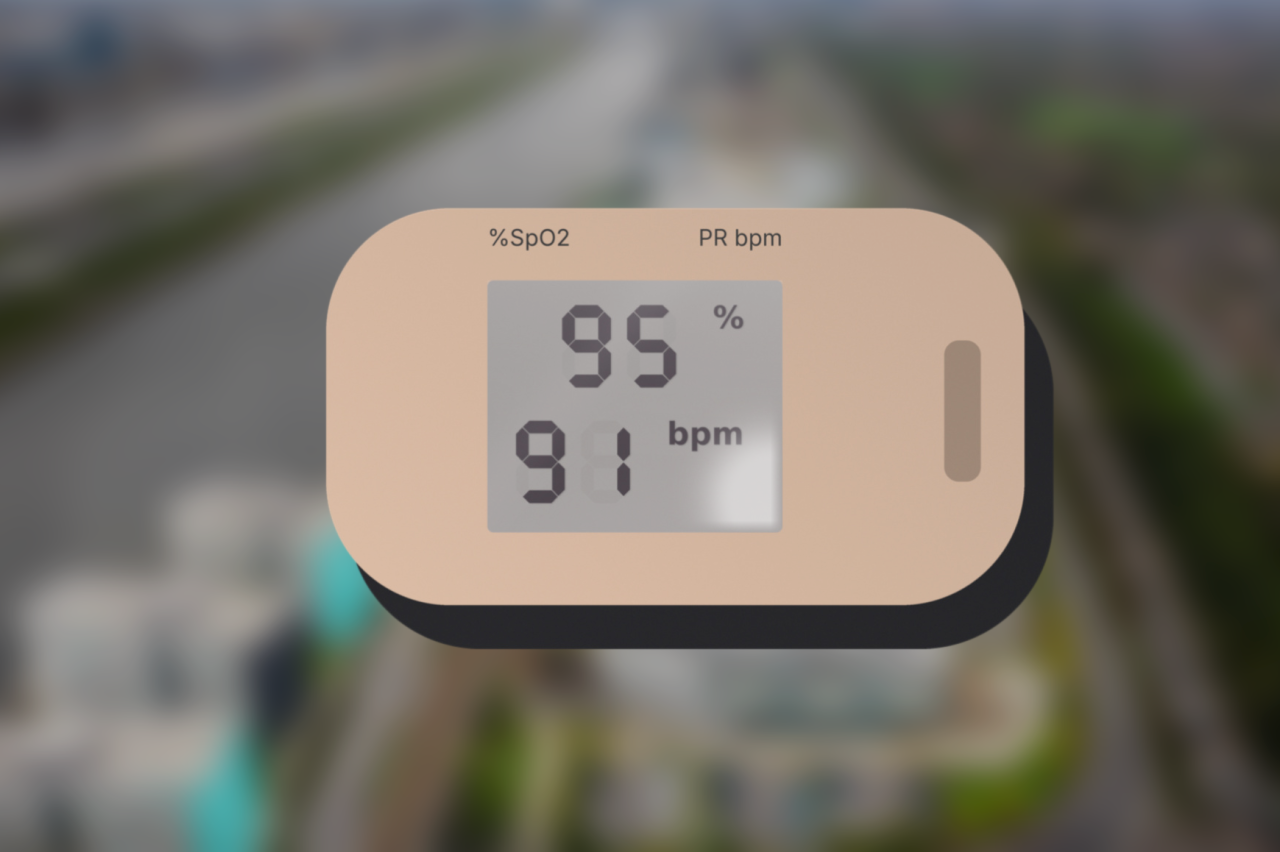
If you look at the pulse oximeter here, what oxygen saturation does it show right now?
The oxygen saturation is 95 %
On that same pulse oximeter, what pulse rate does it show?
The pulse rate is 91 bpm
